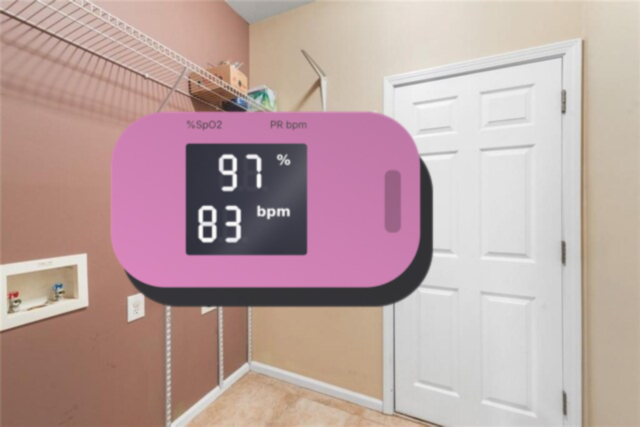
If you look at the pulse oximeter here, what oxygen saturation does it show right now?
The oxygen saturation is 97 %
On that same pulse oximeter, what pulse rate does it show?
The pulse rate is 83 bpm
